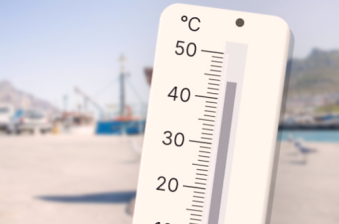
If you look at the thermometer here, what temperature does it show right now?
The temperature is 44 °C
